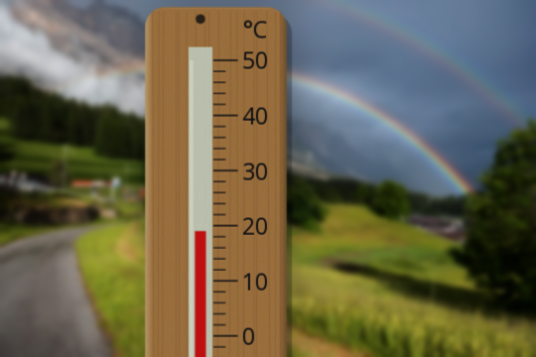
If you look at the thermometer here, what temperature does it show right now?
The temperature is 19 °C
